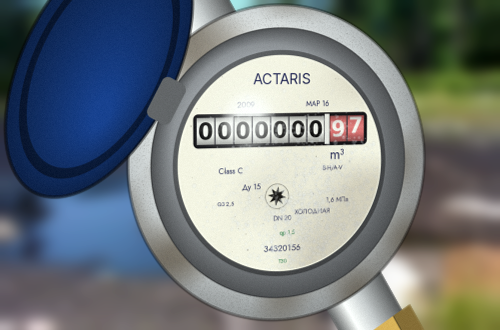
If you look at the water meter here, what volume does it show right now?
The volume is 0.97 m³
